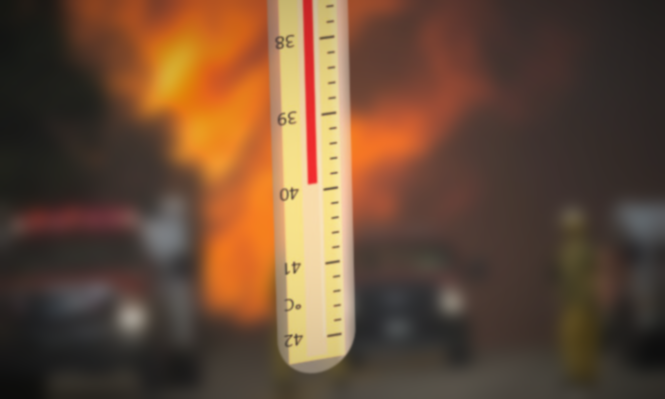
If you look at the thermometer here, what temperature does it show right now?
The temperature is 39.9 °C
